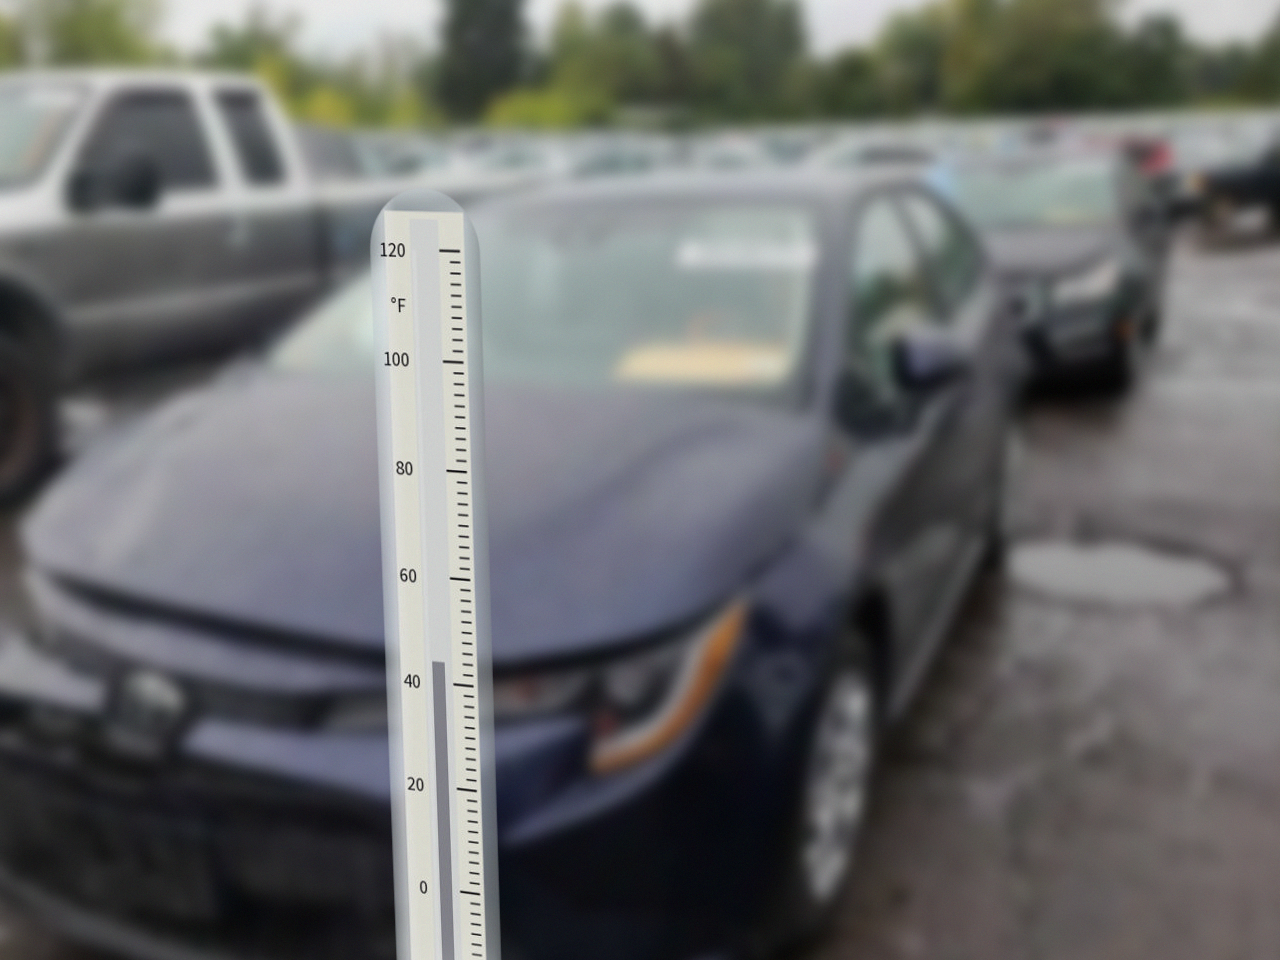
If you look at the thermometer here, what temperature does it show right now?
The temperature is 44 °F
